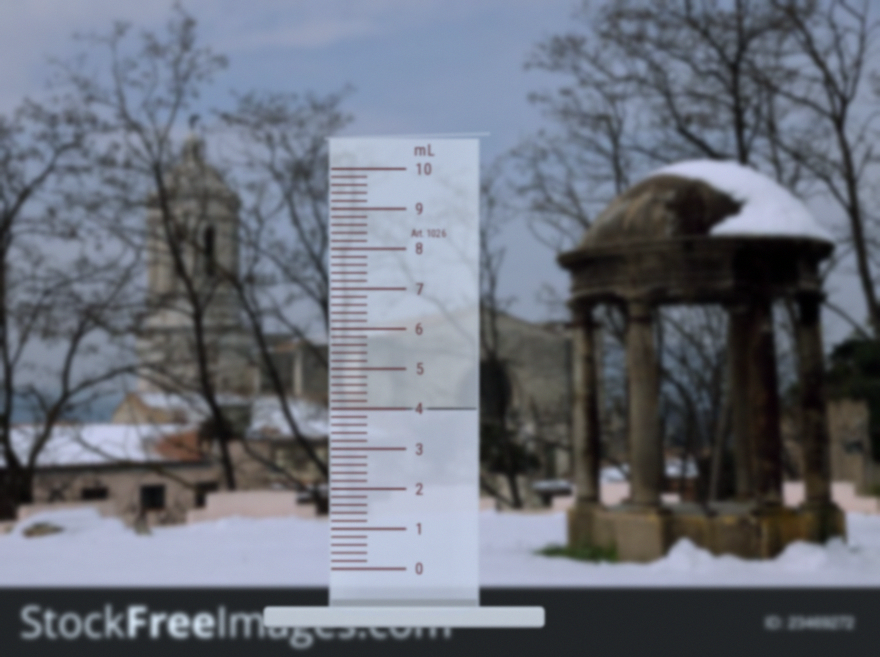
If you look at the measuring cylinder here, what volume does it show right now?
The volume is 4 mL
